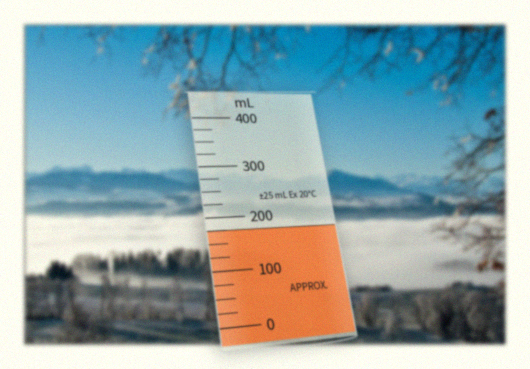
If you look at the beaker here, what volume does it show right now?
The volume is 175 mL
